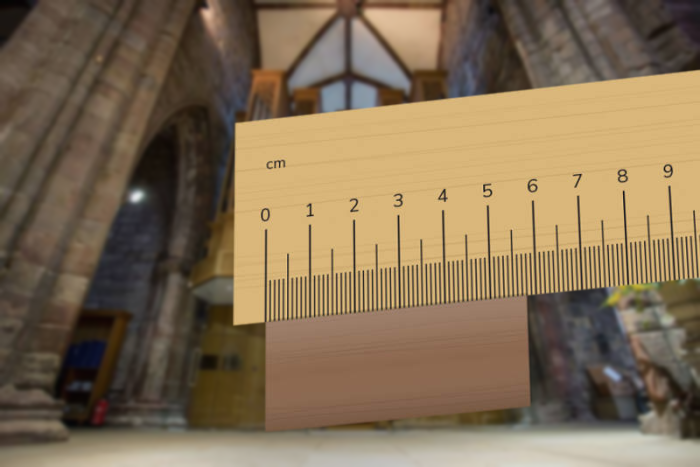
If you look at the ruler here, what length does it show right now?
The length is 5.8 cm
